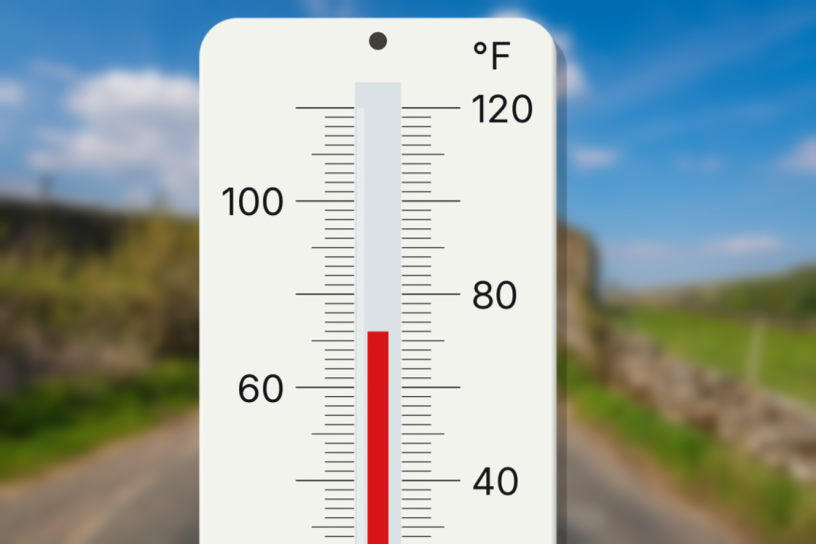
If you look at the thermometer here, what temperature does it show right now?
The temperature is 72 °F
